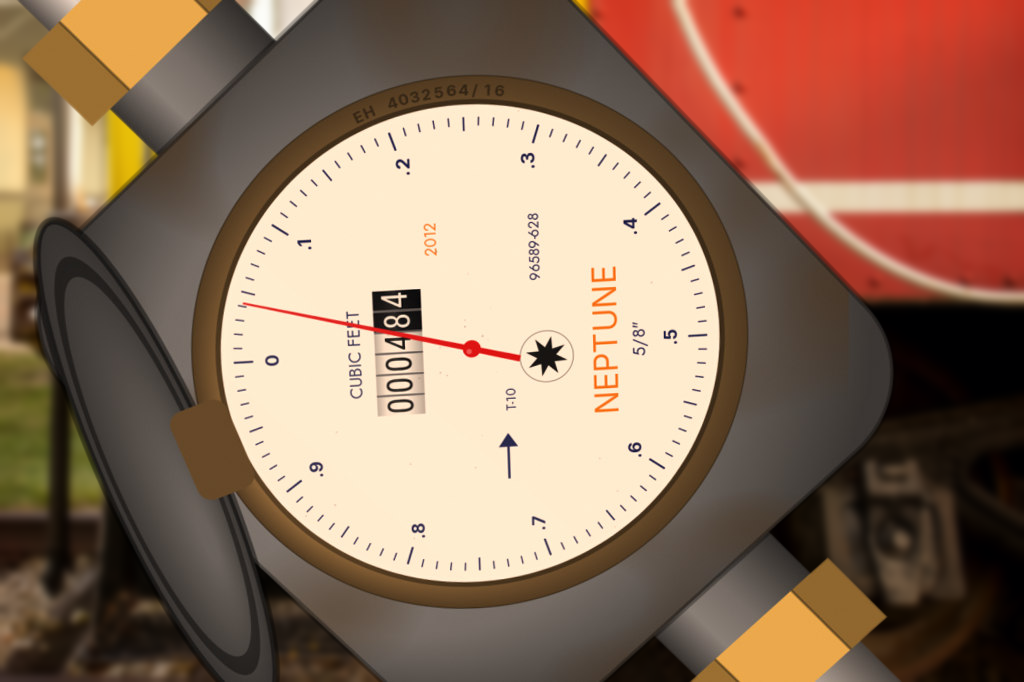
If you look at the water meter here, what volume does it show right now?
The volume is 484.04 ft³
